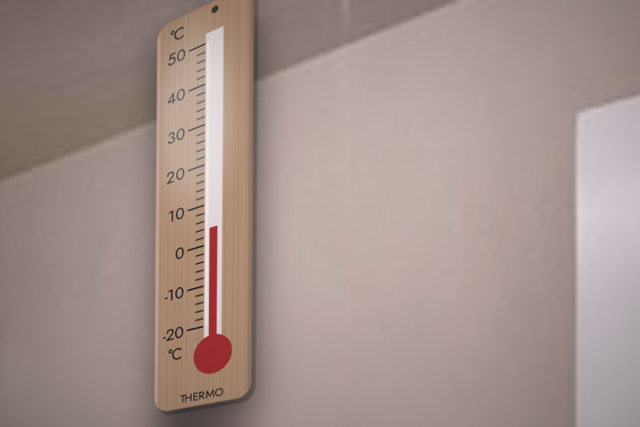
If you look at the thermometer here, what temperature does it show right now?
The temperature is 4 °C
